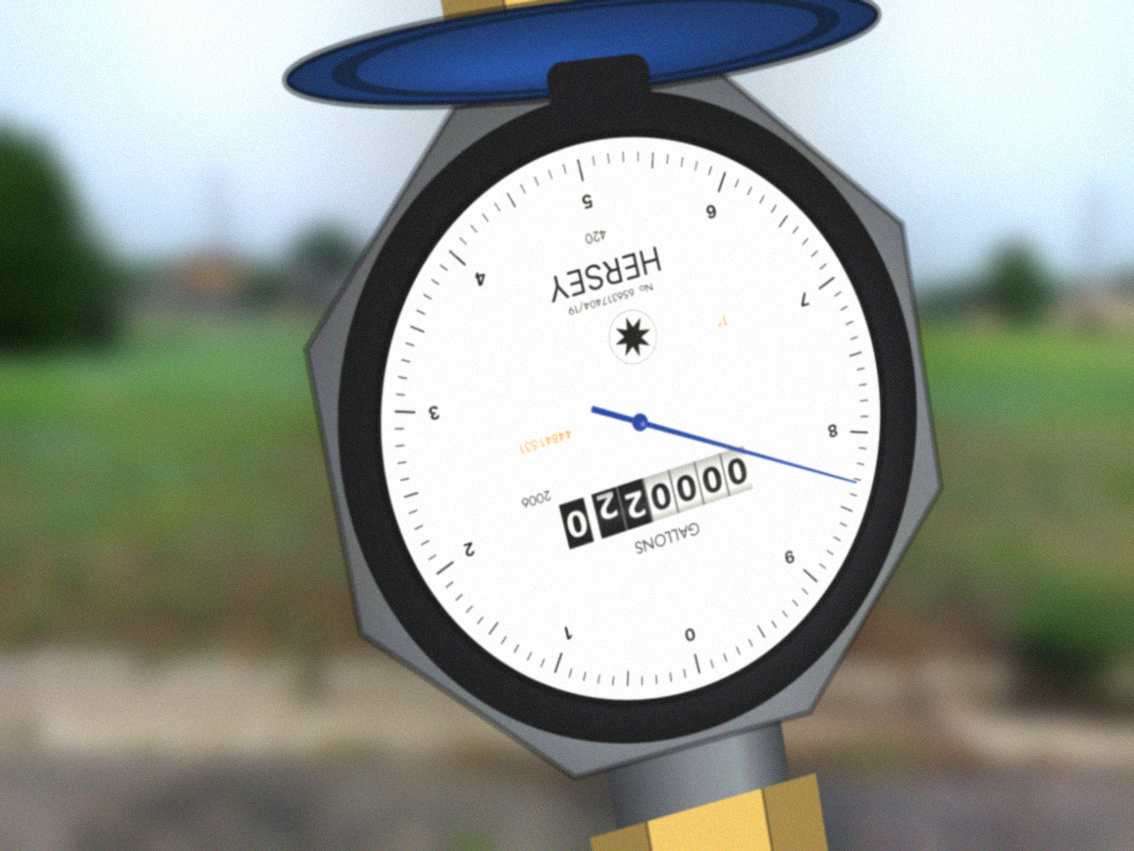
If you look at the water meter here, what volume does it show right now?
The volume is 218.3 gal
